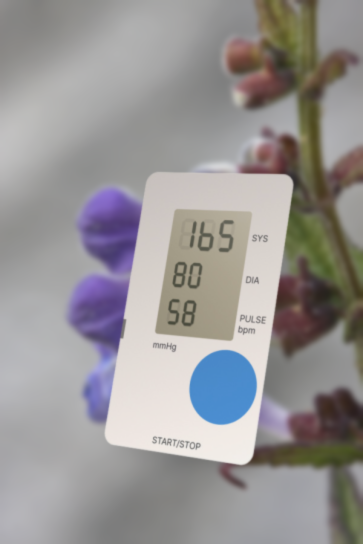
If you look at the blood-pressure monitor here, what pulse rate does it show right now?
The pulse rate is 58 bpm
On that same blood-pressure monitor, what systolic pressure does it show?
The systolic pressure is 165 mmHg
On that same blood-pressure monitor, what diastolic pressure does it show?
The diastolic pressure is 80 mmHg
